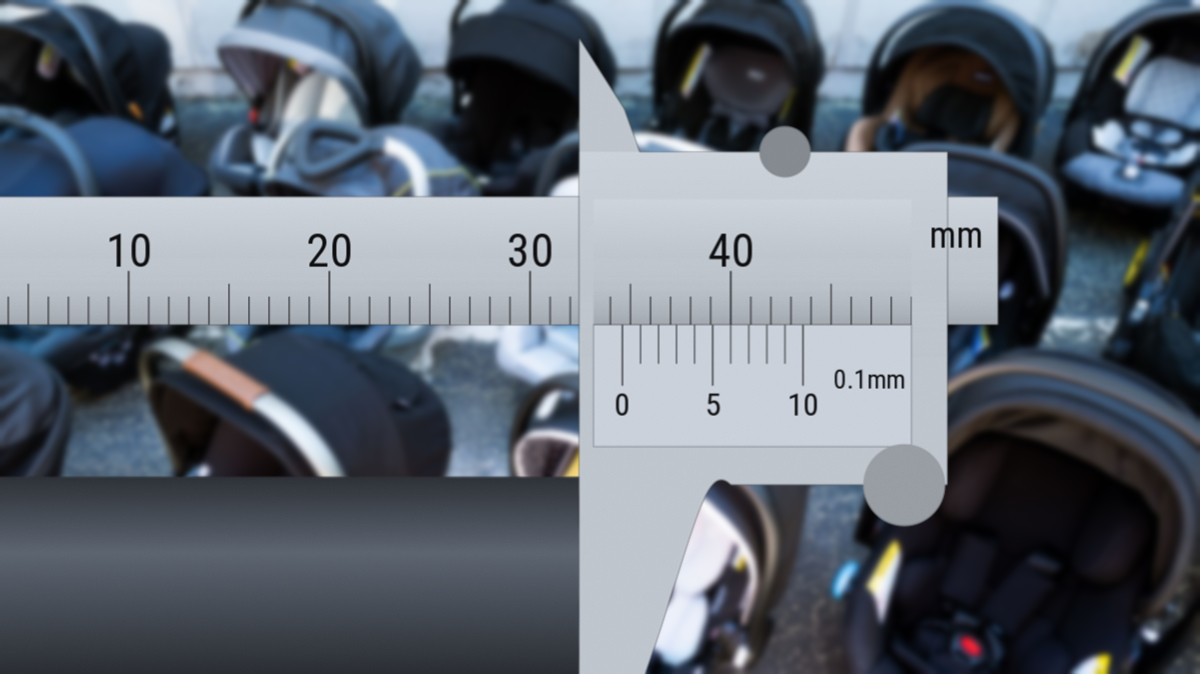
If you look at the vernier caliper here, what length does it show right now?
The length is 34.6 mm
